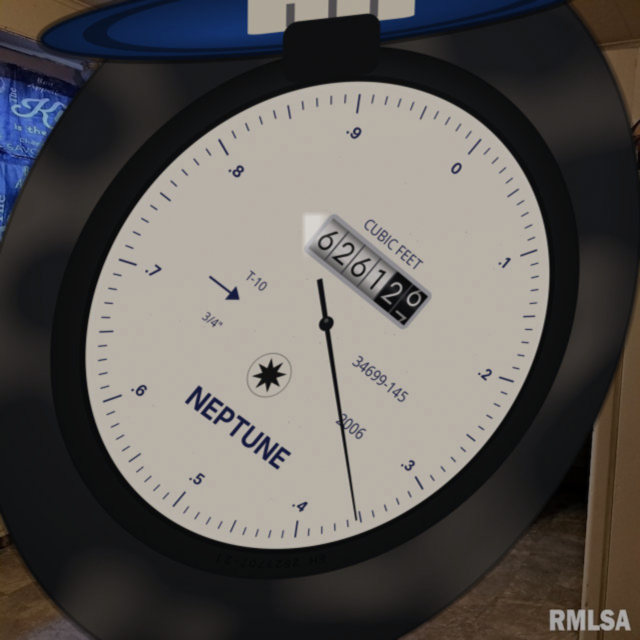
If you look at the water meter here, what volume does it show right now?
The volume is 626126.35 ft³
